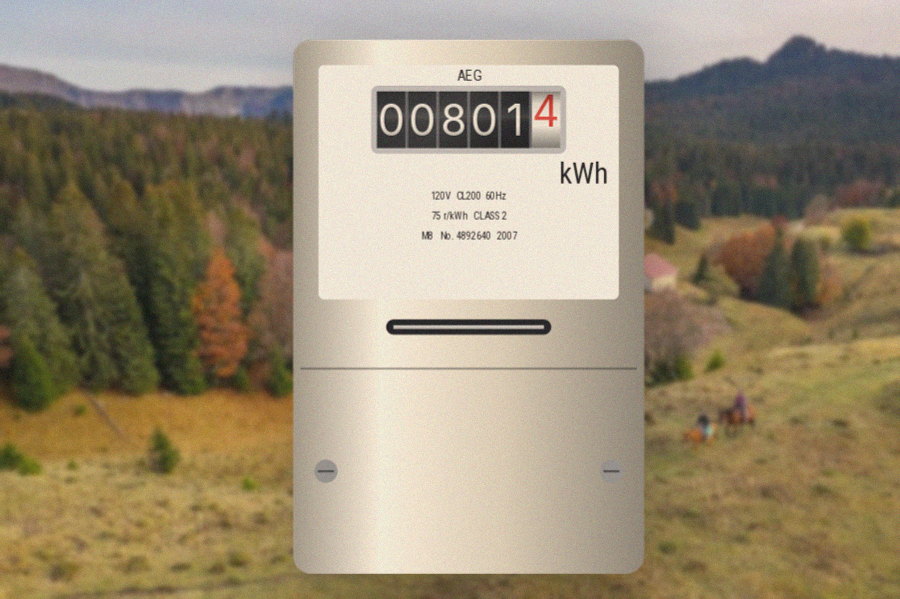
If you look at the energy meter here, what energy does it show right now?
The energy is 801.4 kWh
